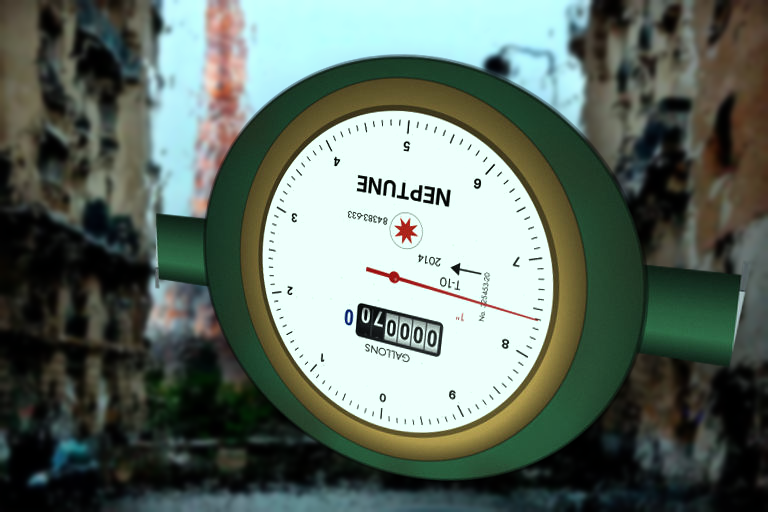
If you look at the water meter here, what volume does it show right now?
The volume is 697.6 gal
